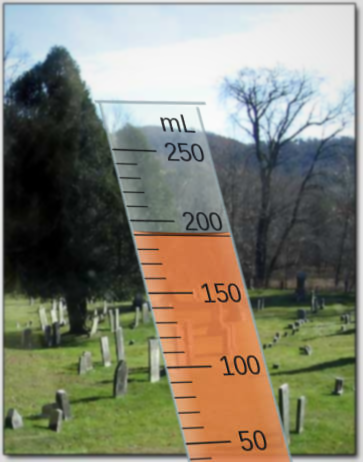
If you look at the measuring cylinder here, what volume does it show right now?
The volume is 190 mL
